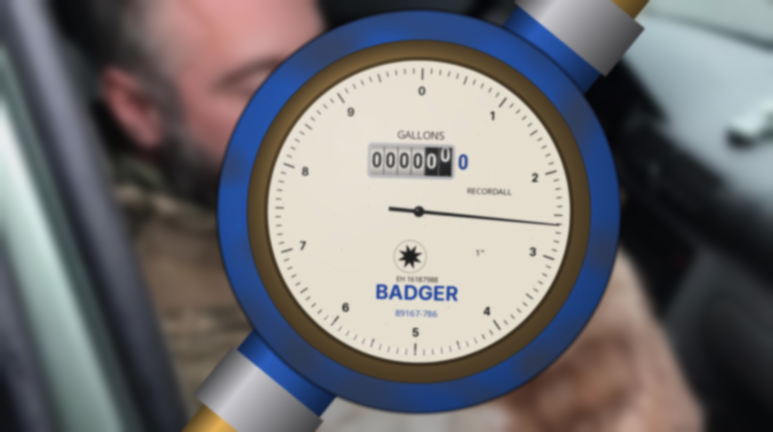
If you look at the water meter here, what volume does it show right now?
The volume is 2.6 gal
